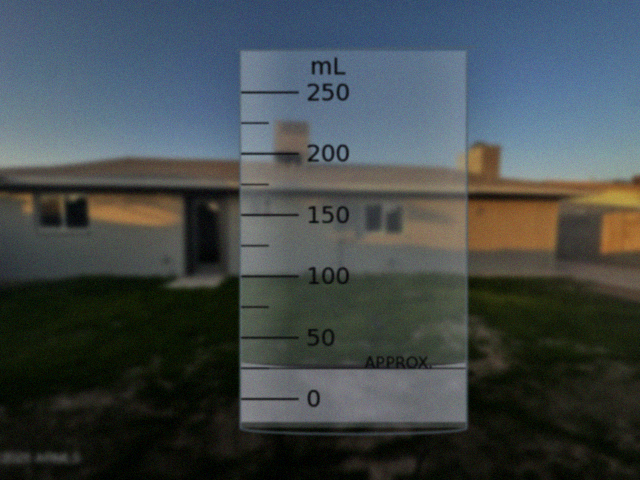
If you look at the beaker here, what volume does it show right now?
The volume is 25 mL
